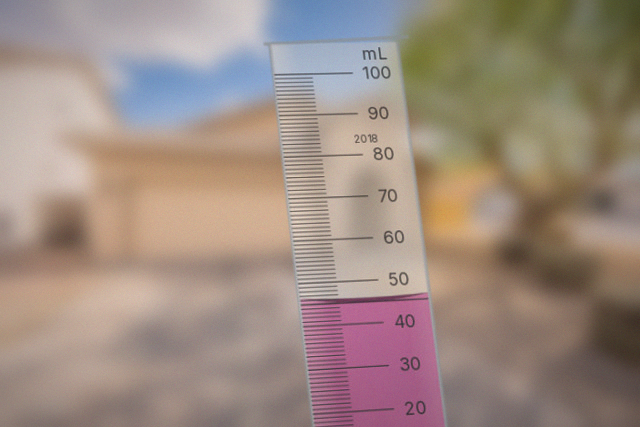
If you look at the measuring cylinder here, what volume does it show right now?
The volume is 45 mL
